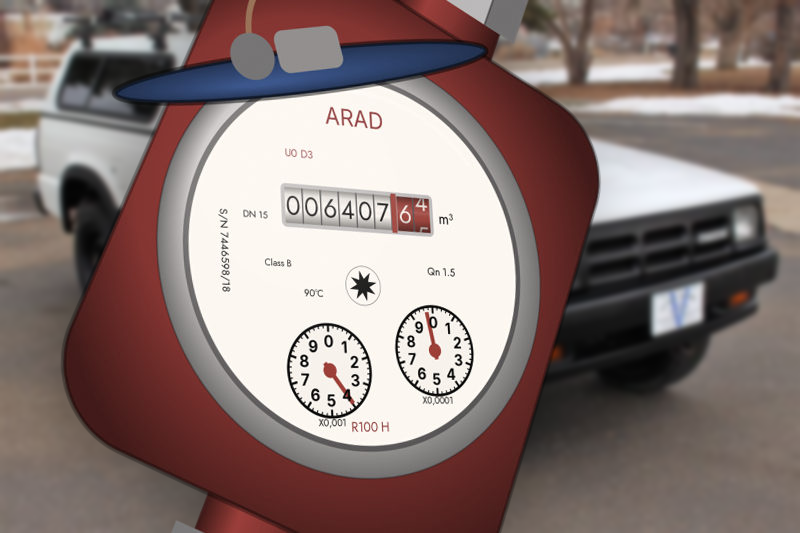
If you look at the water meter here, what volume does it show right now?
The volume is 6407.6439 m³
